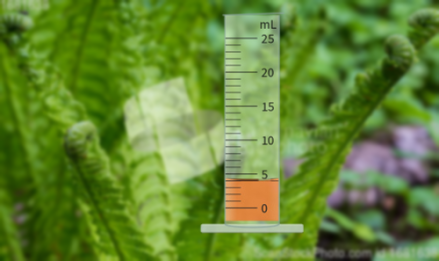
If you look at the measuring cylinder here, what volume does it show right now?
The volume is 4 mL
